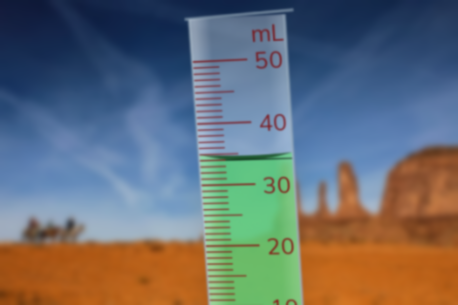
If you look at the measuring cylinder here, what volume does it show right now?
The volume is 34 mL
